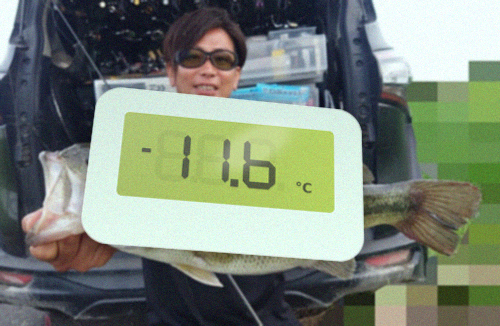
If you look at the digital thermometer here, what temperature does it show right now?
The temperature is -11.6 °C
